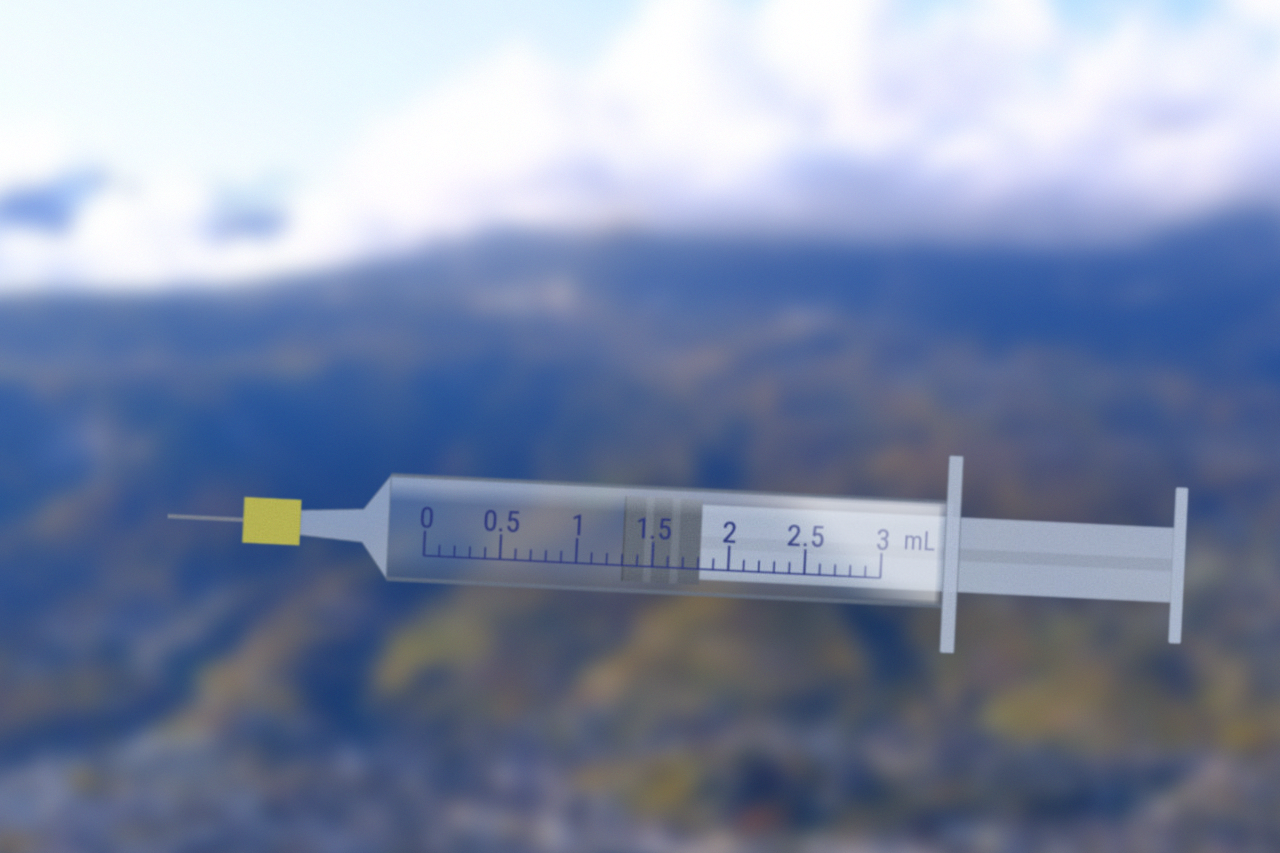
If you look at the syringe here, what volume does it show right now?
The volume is 1.3 mL
